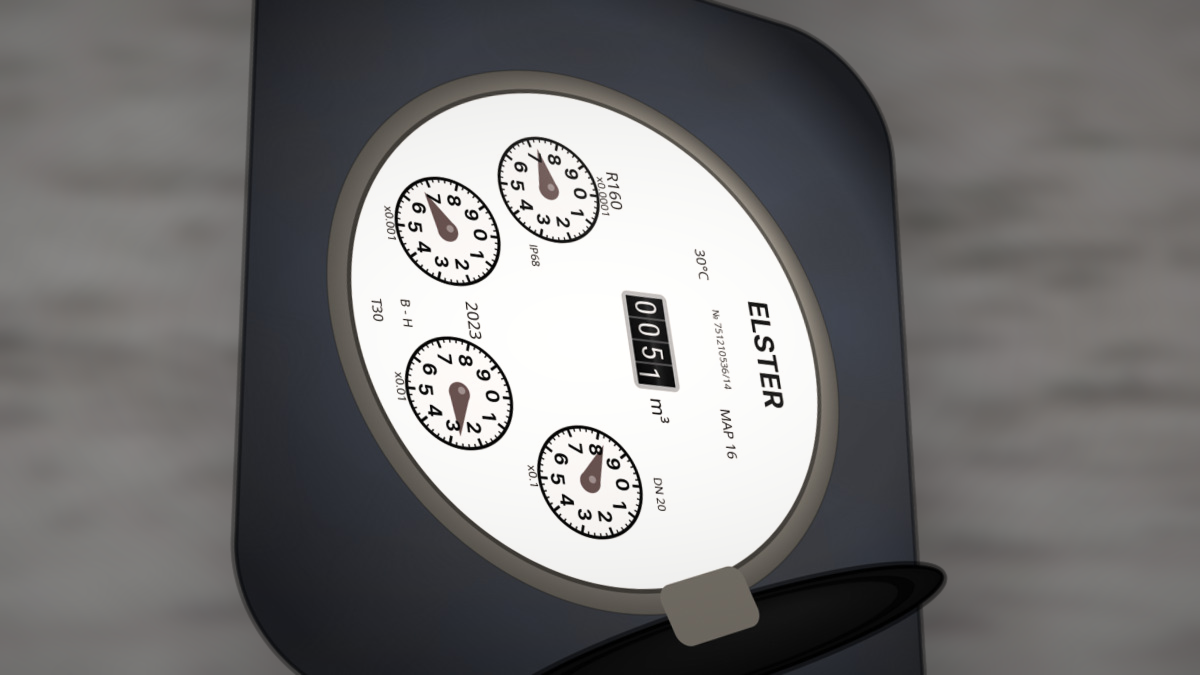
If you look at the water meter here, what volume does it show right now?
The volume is 50.8267 m³
